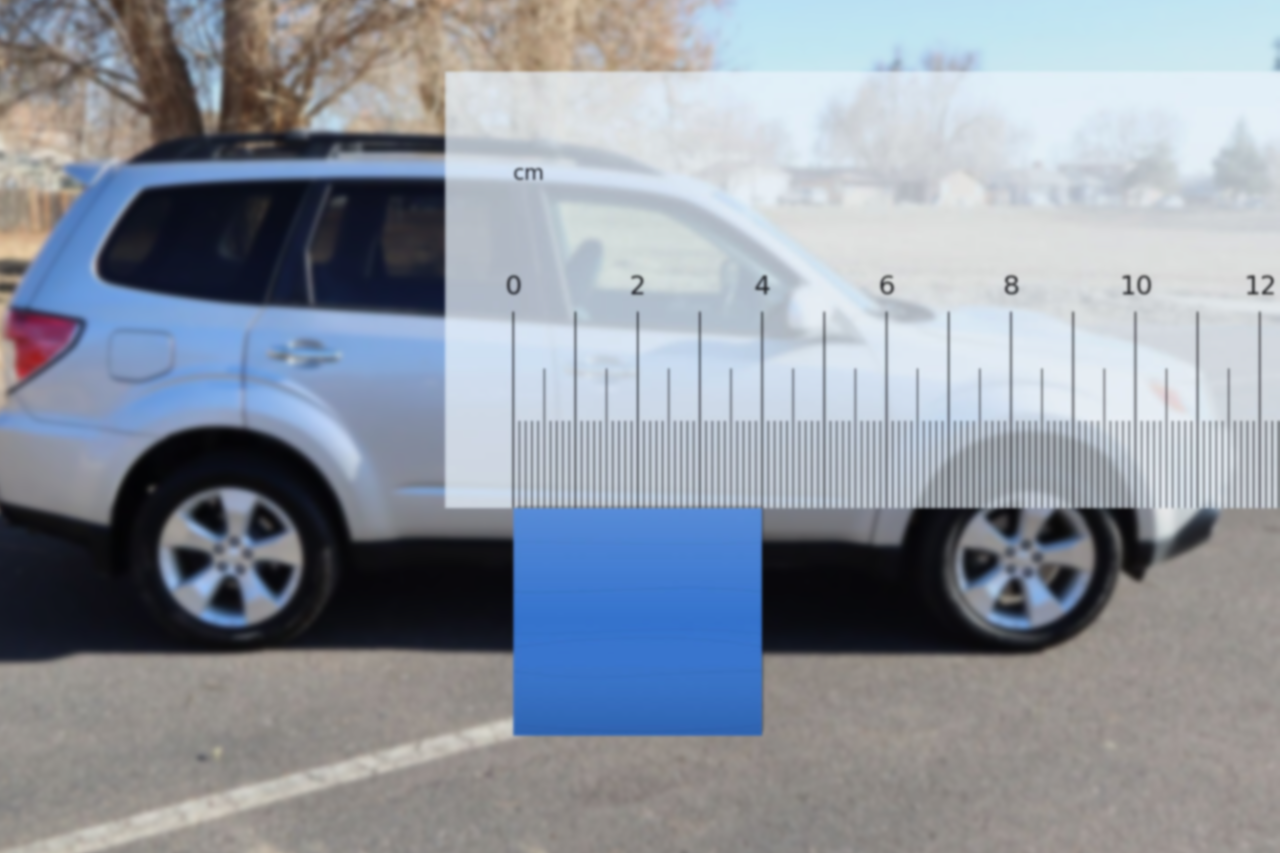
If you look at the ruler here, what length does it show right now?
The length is 4 cm
